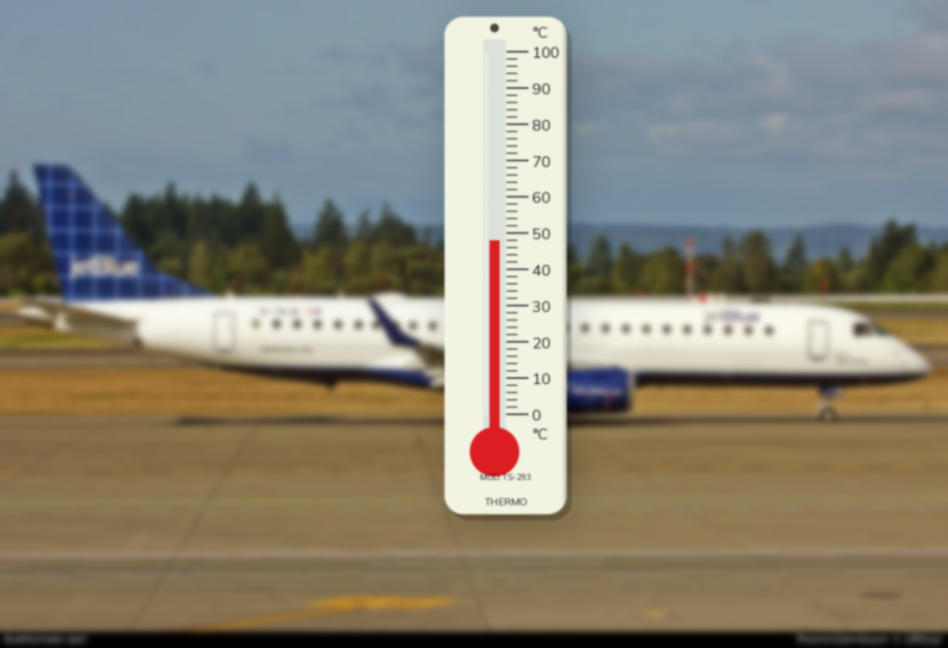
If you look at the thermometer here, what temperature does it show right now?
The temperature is 48 °C
